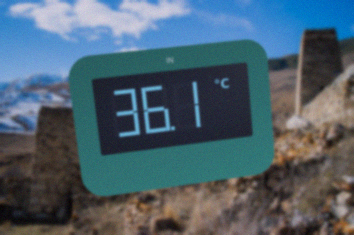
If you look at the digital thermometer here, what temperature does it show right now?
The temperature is 36.1 °C
